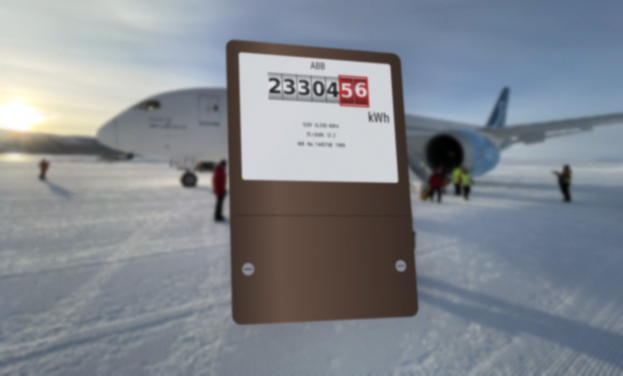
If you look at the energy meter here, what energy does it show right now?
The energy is 23304.56 kWh
